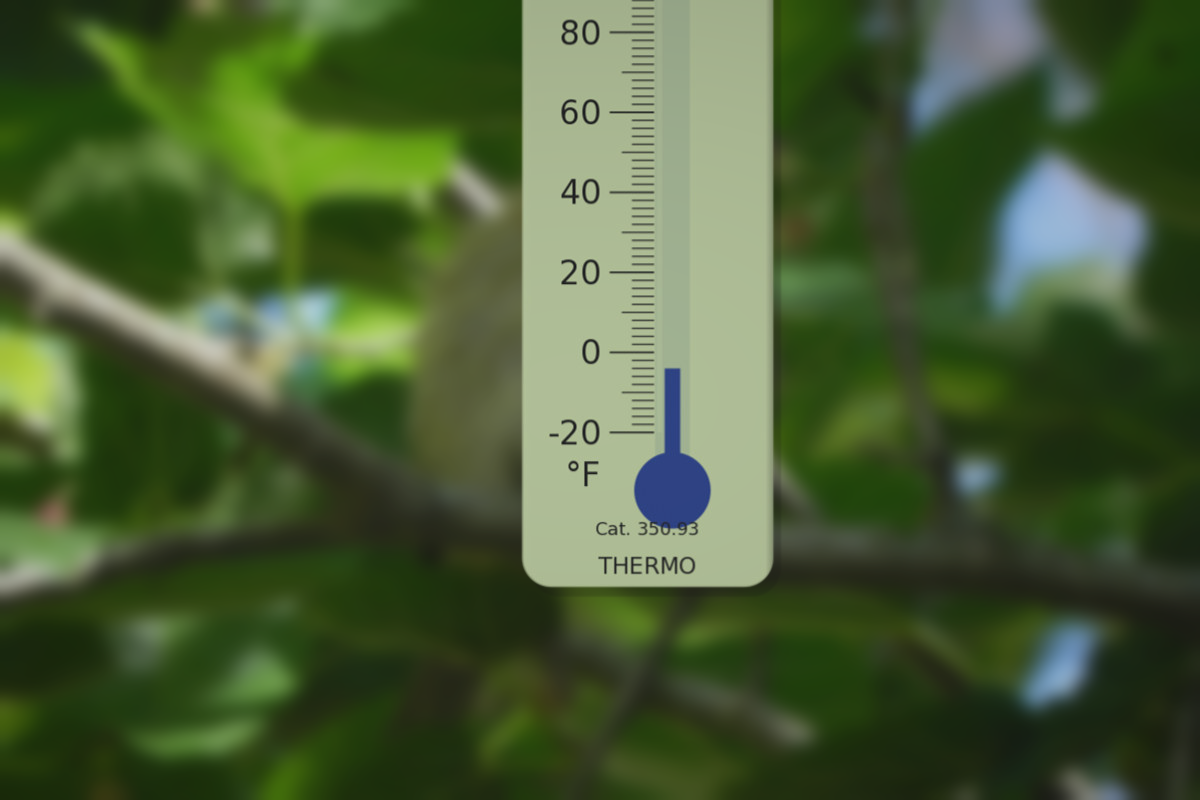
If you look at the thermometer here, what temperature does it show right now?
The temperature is -4 °F
